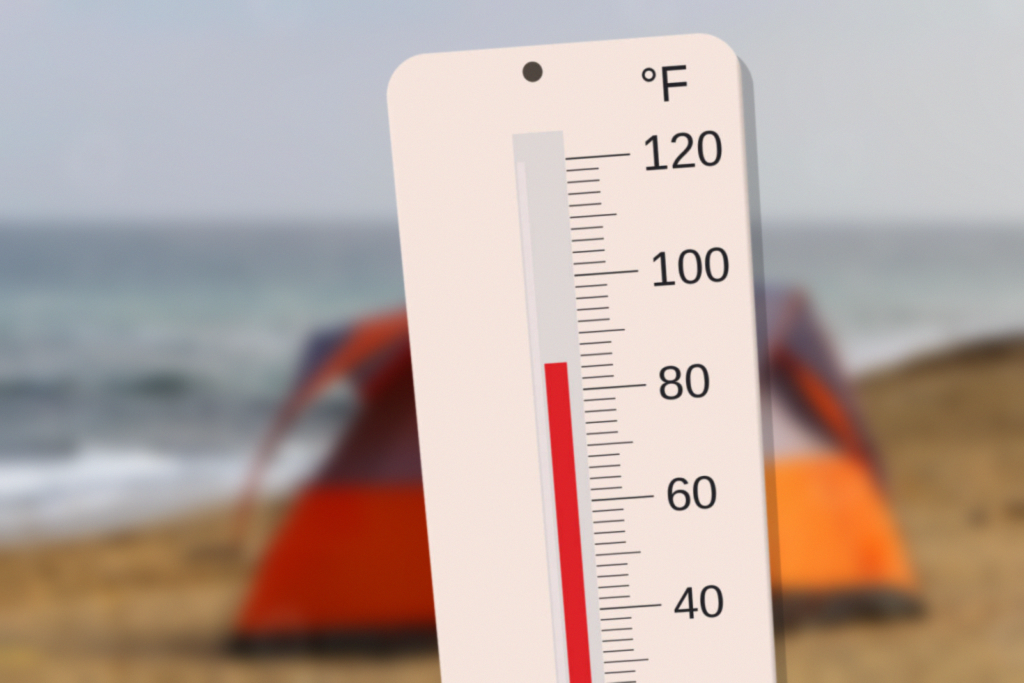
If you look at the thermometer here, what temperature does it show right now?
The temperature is 85 °F
